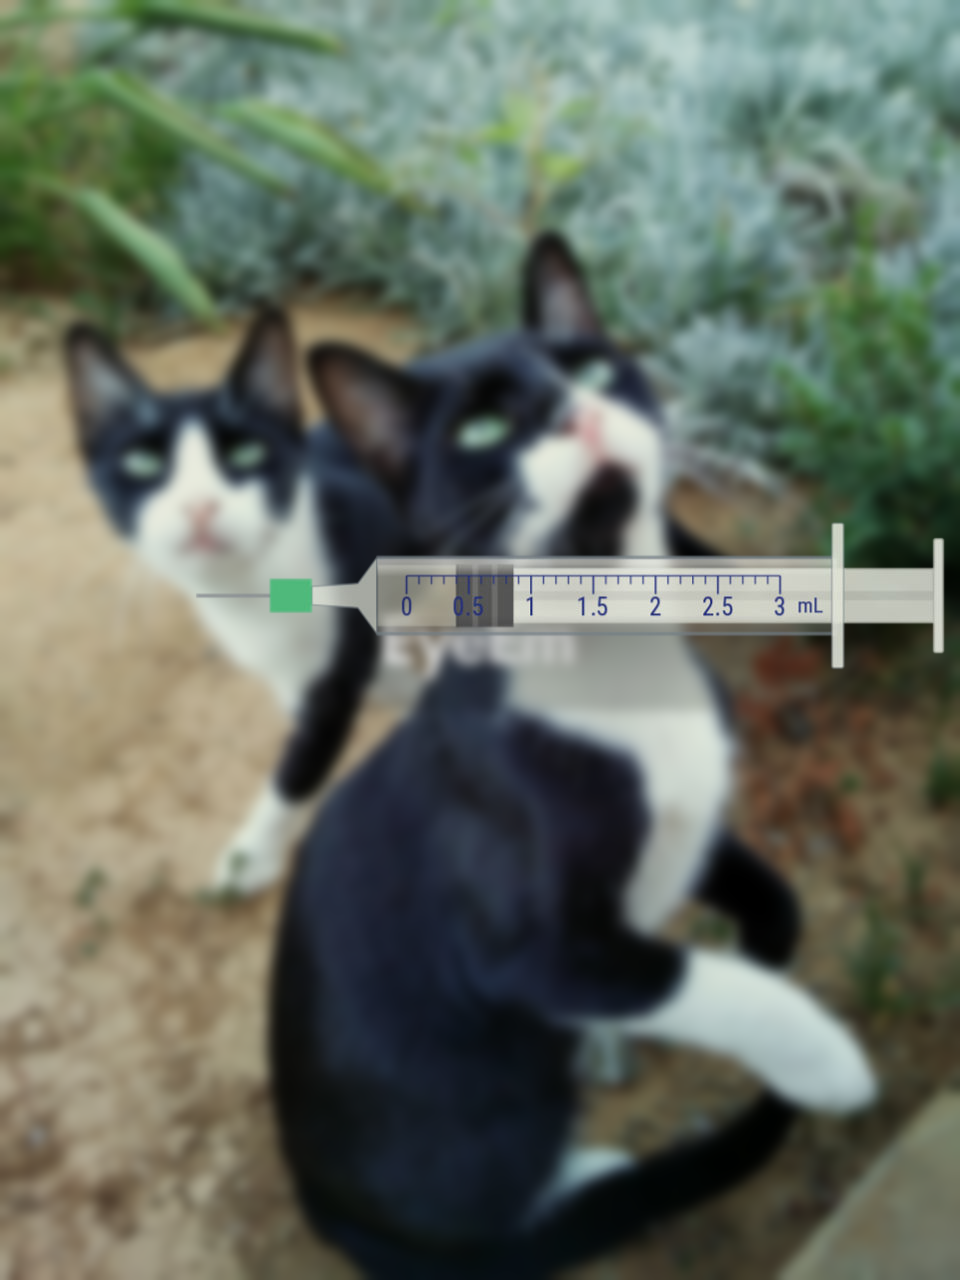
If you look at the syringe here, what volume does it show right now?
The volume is 0.4 mL
